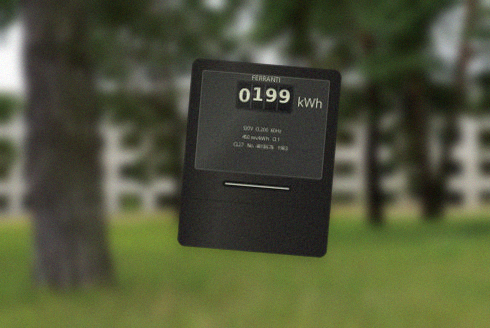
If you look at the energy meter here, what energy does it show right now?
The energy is 199 kWh
